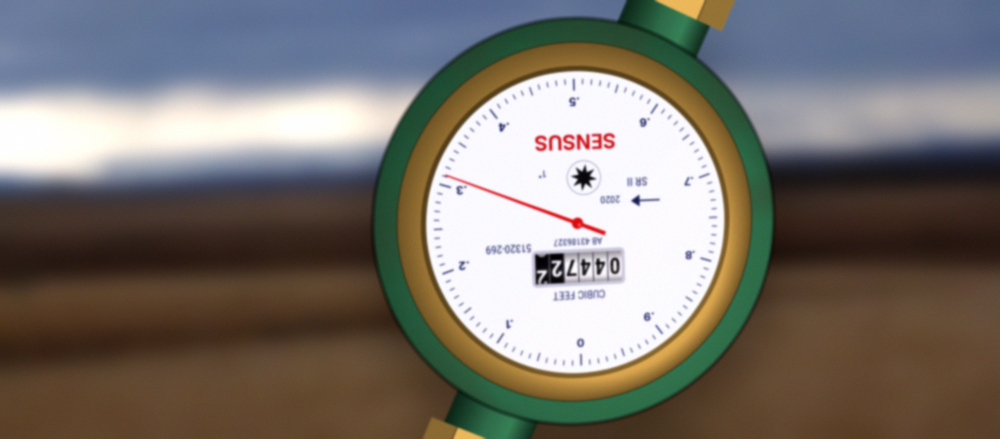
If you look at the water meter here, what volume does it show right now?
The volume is 44722.31 ft³
